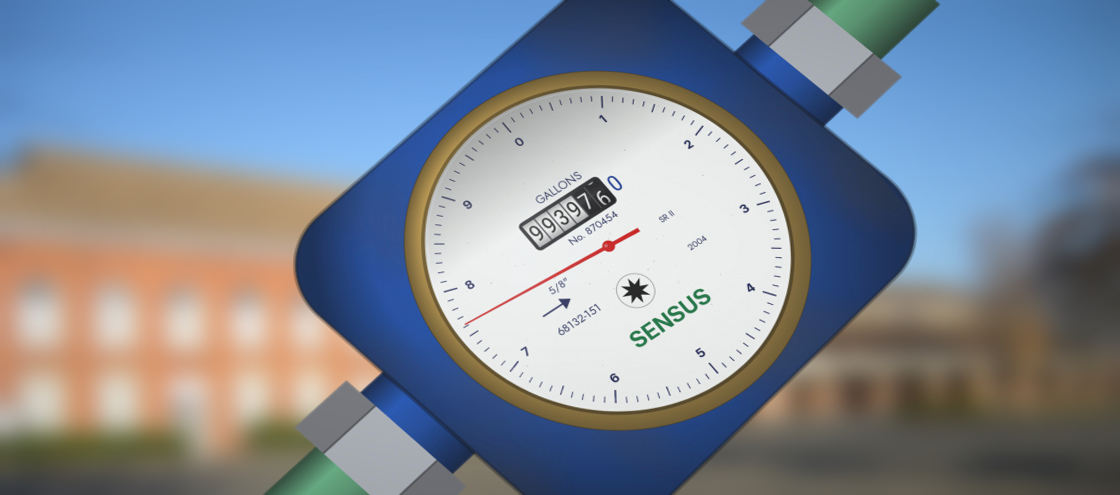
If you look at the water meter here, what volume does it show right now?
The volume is 9939757.6 gal
